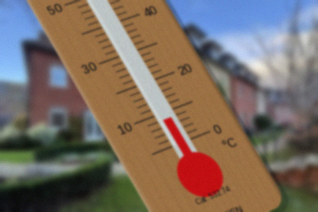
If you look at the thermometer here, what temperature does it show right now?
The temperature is 8 °C
